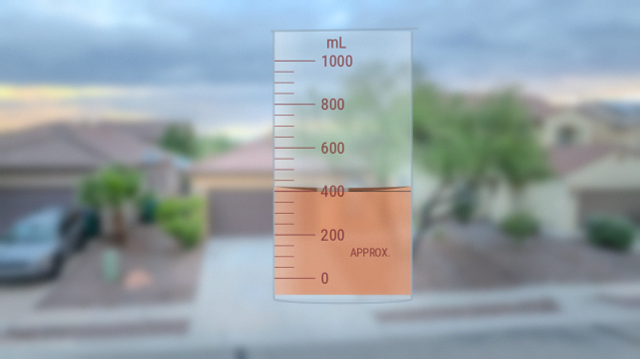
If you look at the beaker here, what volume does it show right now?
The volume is 400 mL
